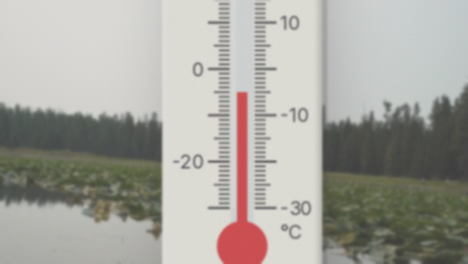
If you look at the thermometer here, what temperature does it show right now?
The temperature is -5 °C
